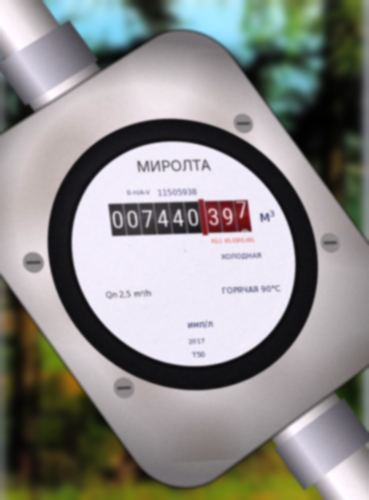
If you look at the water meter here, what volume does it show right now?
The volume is 7440.397 m³
